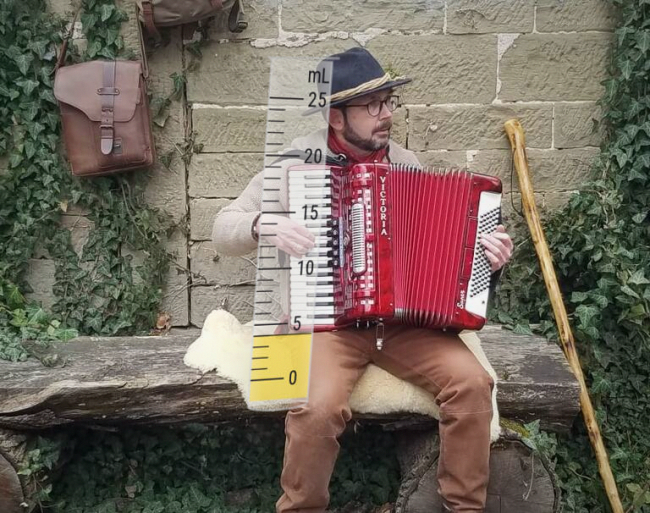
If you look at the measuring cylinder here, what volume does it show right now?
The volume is 4 mL
